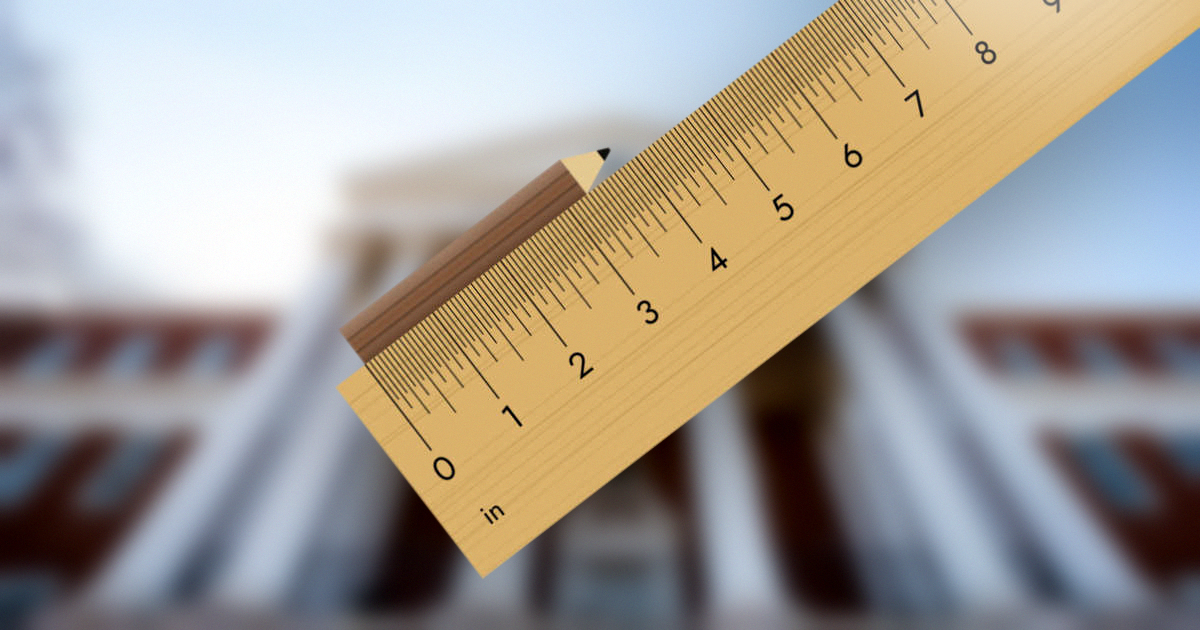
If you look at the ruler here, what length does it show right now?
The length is 3.8125 in
